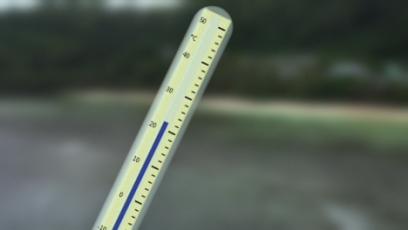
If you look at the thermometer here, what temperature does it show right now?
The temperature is 22 °C
